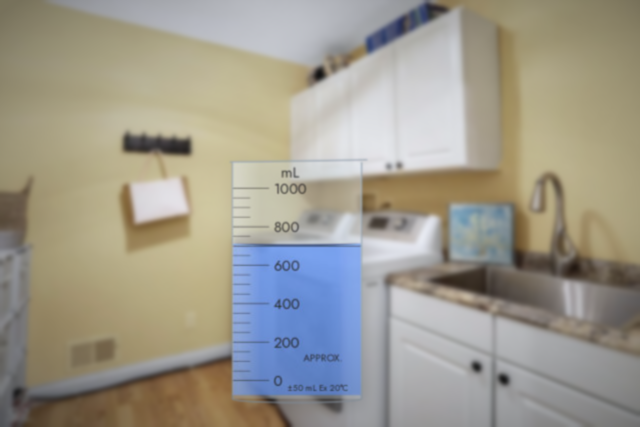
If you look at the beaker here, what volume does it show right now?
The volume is 700 mL
